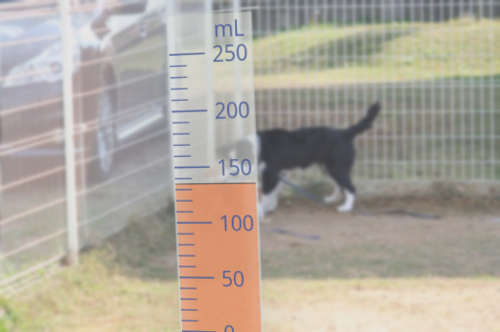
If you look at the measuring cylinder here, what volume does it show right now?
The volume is 135 mL
